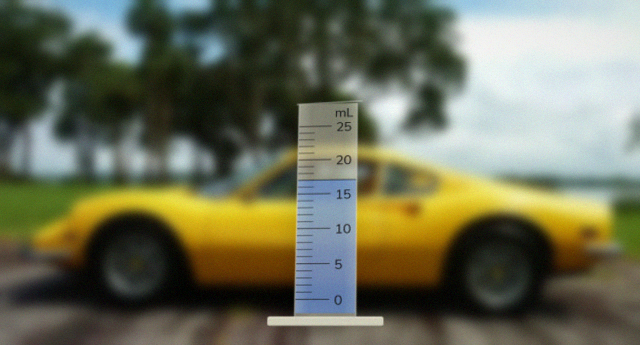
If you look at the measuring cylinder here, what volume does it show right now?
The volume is 17 mL
